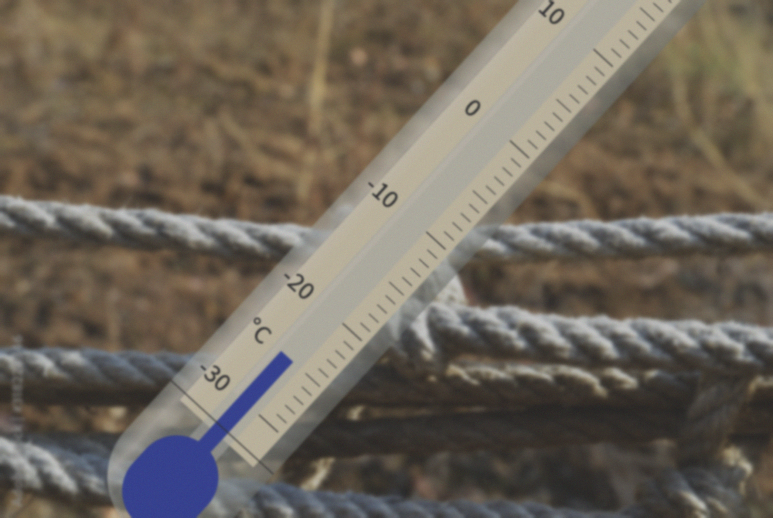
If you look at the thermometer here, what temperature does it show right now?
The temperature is -25 °C
